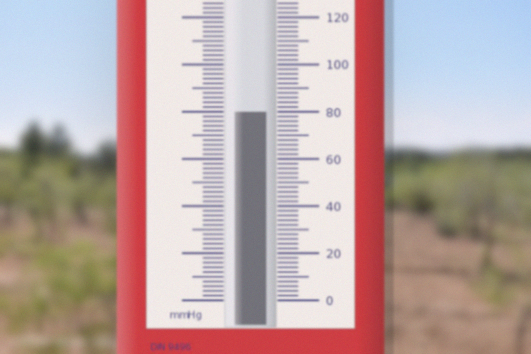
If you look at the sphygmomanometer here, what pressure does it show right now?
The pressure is 80 mmHg
